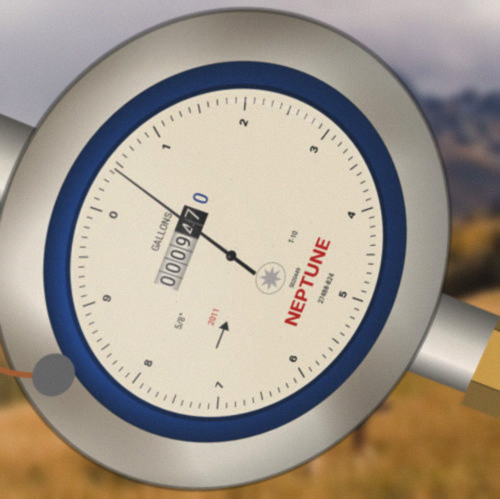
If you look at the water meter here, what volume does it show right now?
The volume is 9470.4 gal
